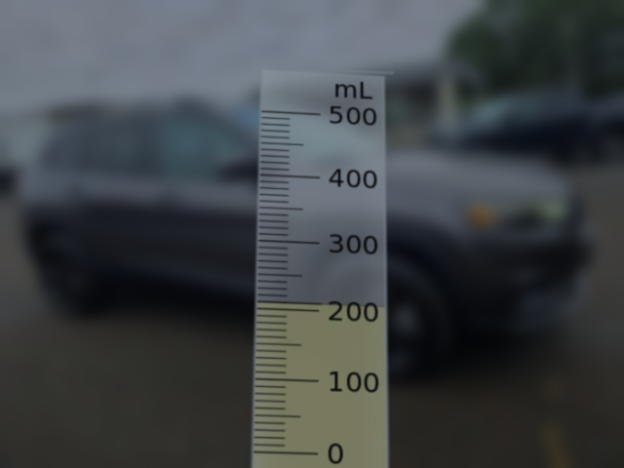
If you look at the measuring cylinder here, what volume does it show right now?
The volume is 210 mL
